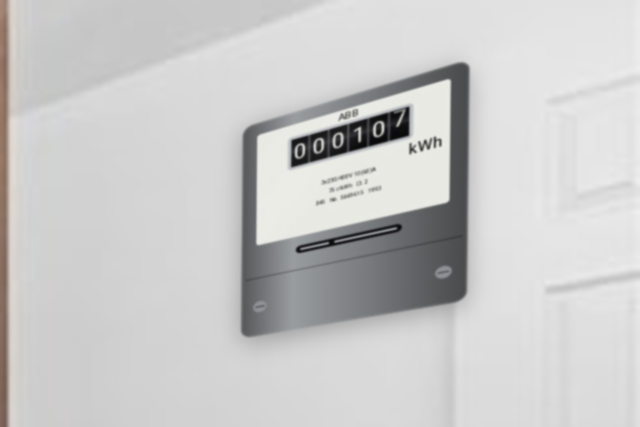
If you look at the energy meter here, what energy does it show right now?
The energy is 107 kWh
